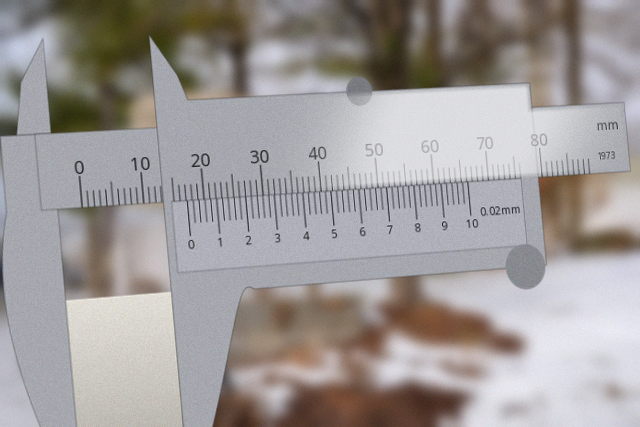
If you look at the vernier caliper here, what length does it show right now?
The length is 17.2 mm
